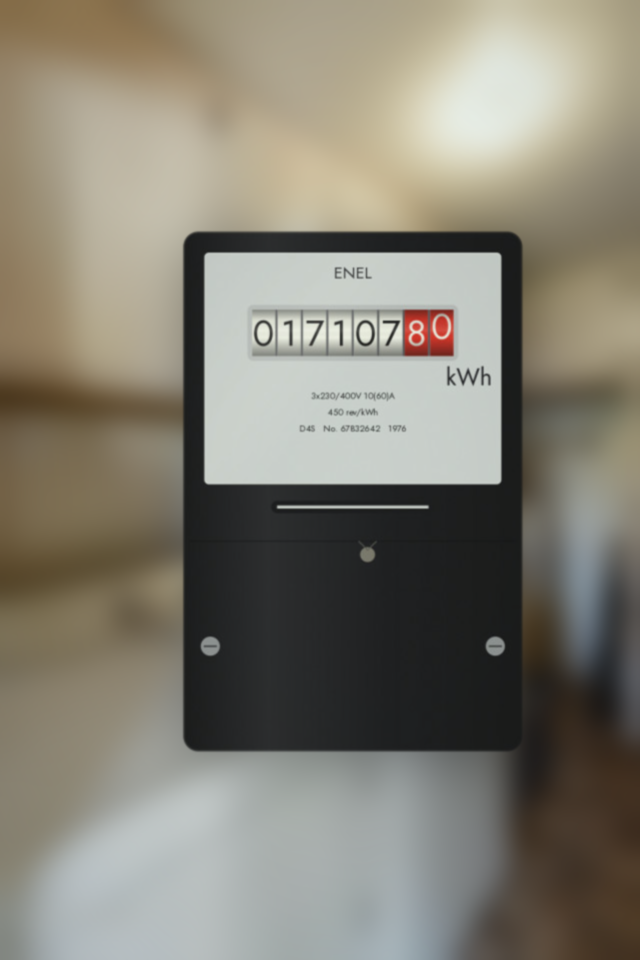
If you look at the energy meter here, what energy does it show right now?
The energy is 17107.80 kWh
